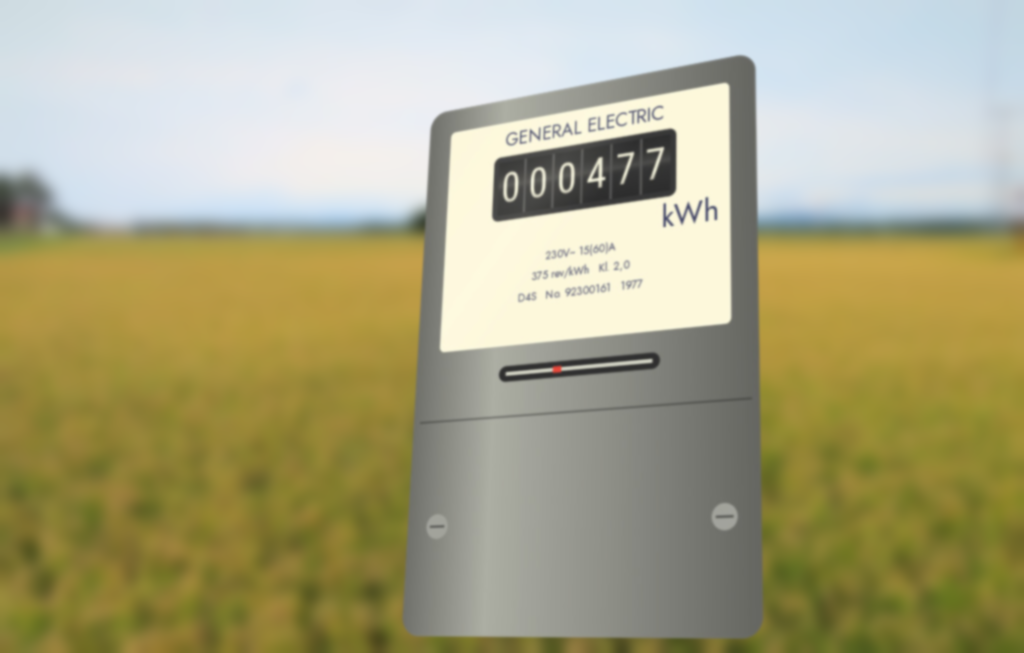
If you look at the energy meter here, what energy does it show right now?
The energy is 477 kWh
